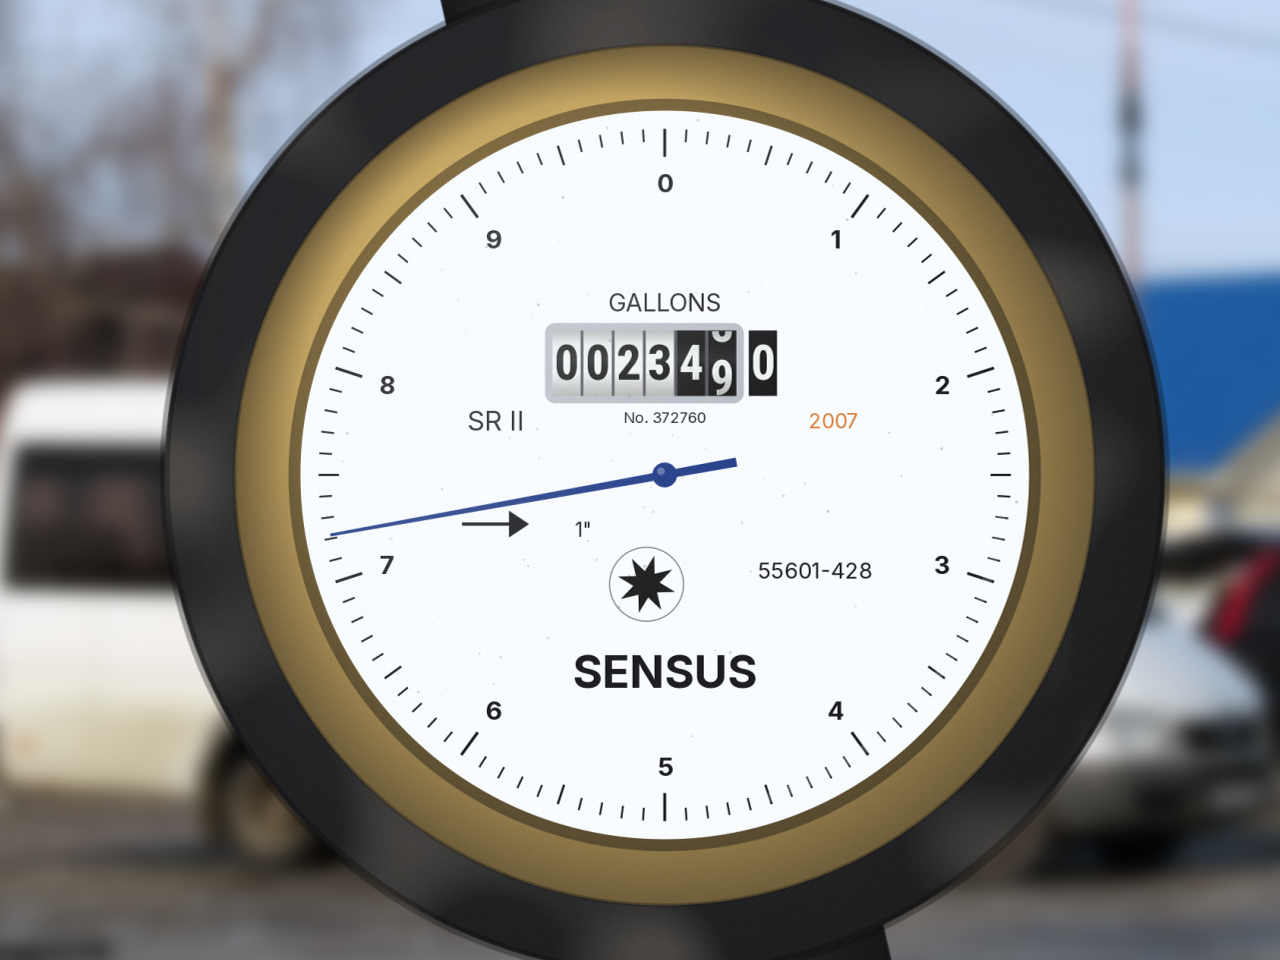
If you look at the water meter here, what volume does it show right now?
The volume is 23487.2 gal
